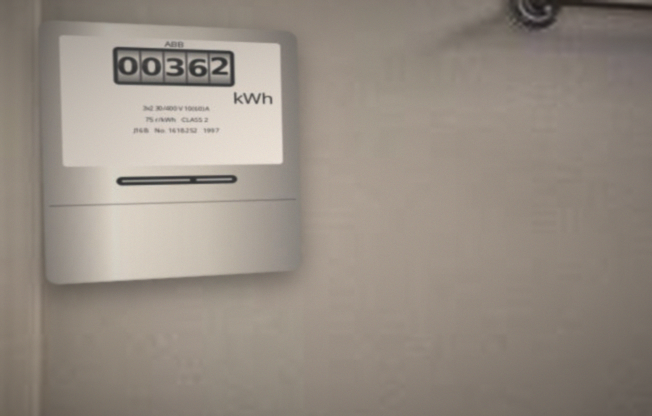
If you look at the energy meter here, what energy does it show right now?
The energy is 362 kWh
